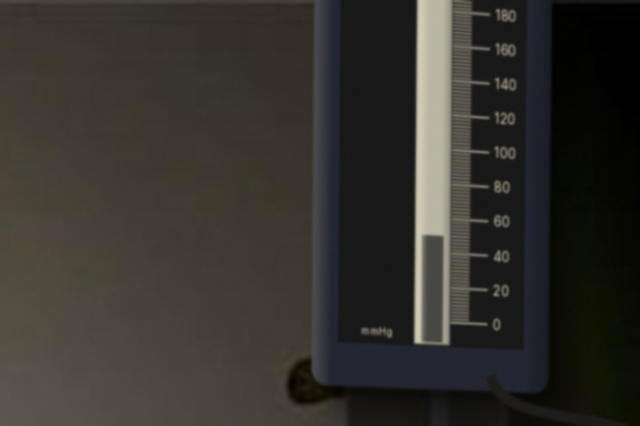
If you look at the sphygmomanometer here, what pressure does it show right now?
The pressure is 50 mmHg
